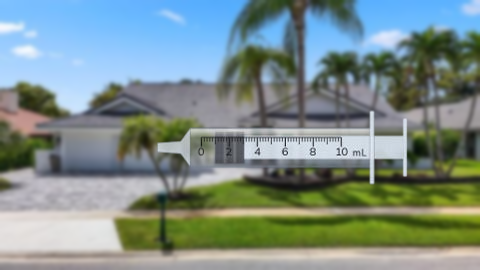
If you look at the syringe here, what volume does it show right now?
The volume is 1 mL
